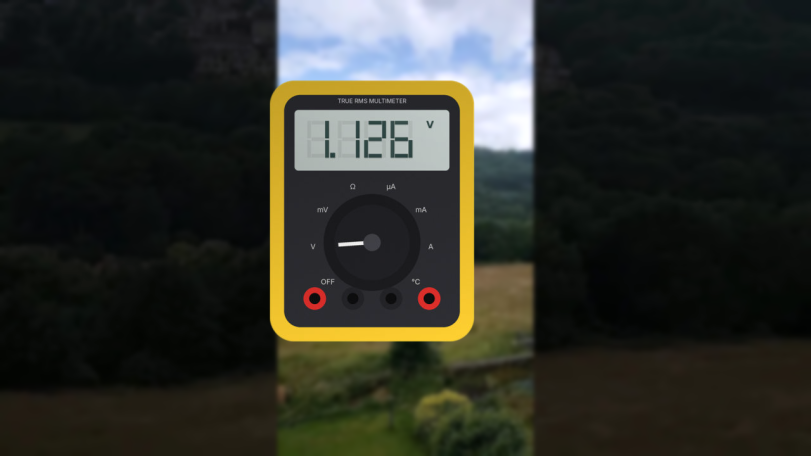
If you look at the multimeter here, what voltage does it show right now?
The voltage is 1.126 V
